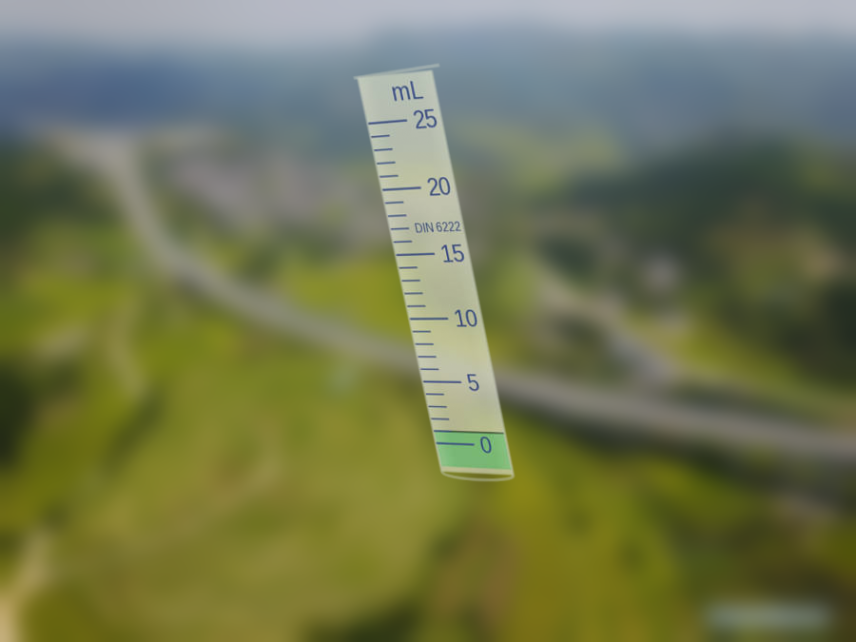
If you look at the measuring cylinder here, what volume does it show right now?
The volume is 1 mL
